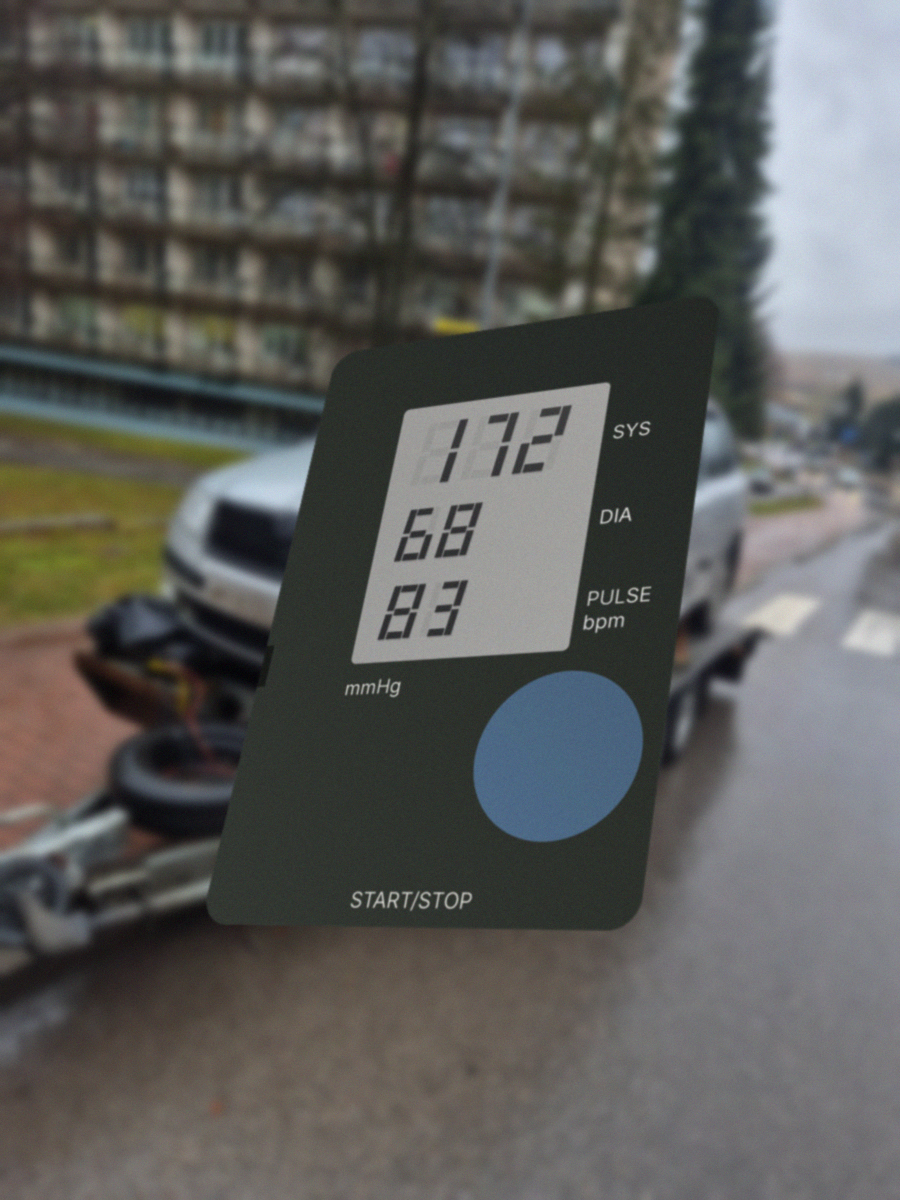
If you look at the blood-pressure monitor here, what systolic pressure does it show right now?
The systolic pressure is 172 mmHg
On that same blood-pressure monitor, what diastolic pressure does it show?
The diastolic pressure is 68 mmHg
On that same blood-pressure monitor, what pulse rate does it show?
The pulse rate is 83 bpm
